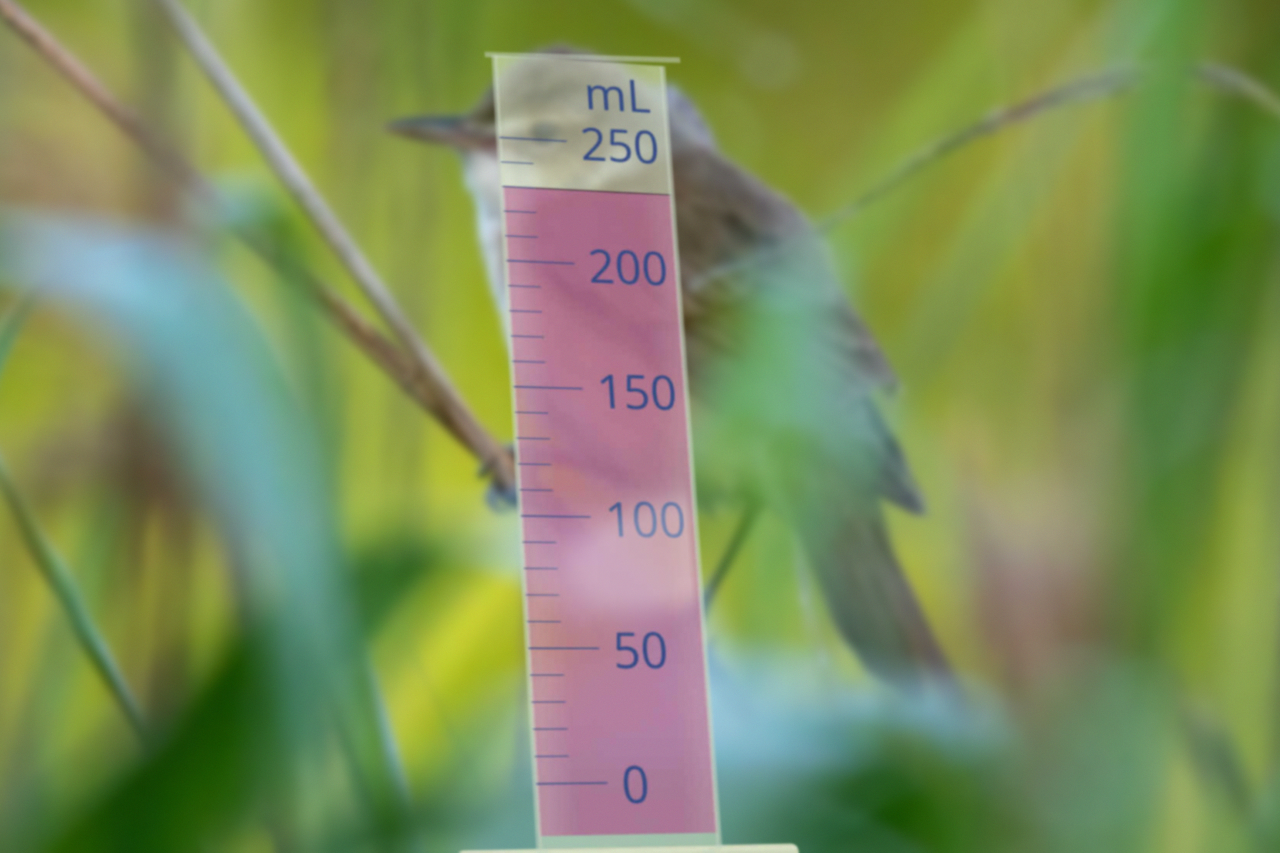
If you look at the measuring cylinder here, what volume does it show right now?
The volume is 230 mL
